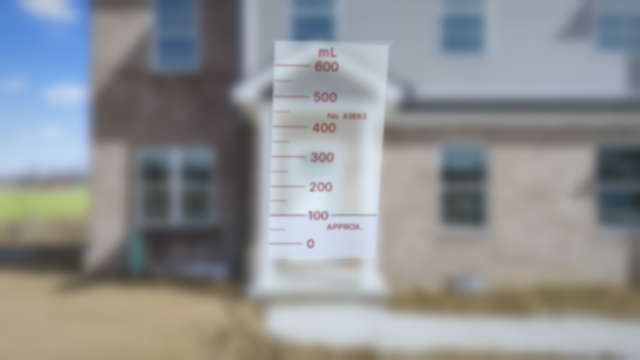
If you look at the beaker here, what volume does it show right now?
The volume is 100 mL
